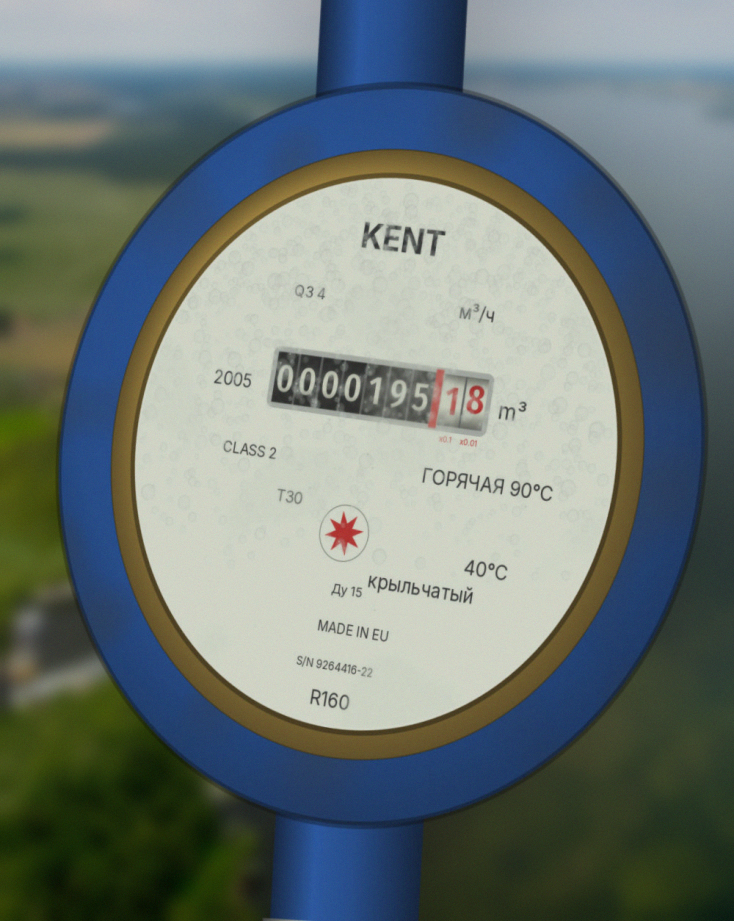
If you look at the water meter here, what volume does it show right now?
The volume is 195.18 m³
